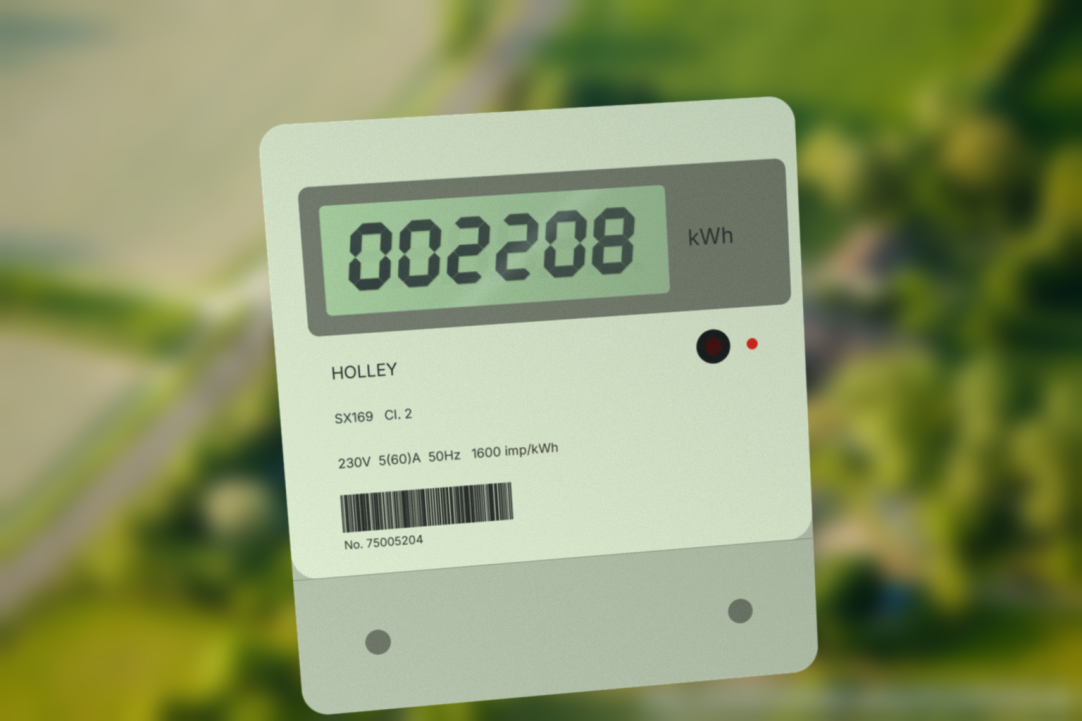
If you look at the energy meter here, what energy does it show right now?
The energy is 2208 kWh
